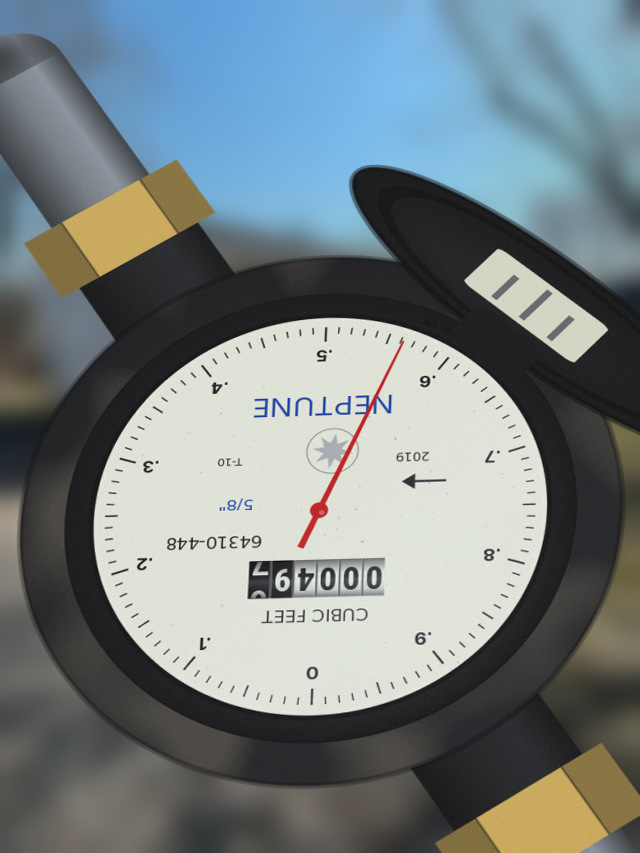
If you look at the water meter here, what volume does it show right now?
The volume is 496.56 ft³
